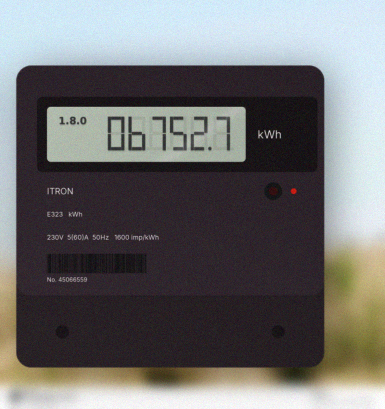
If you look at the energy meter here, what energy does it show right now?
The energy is 6752.7 kWh
